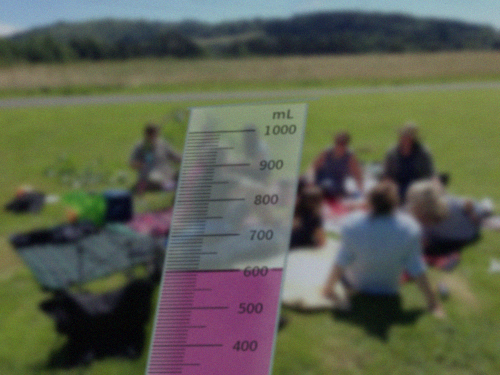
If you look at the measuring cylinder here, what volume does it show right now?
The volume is 600 mL
